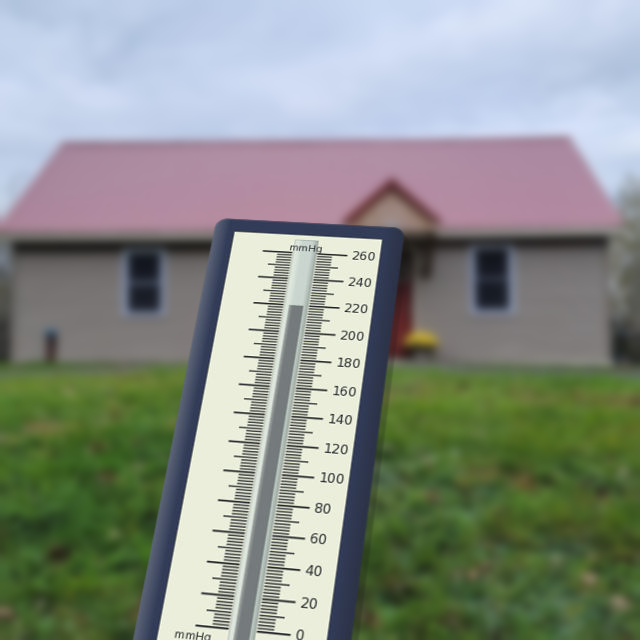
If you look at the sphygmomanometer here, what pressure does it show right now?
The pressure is 220 mmHg
